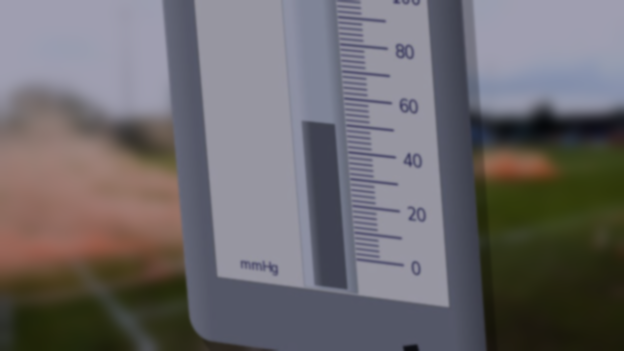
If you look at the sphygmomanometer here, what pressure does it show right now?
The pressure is 50 mmHg
